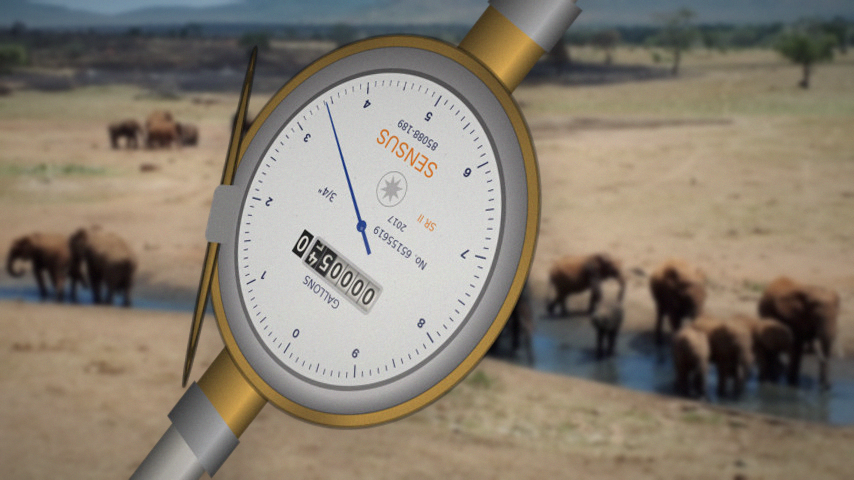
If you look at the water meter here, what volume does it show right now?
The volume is 543.4 gal
